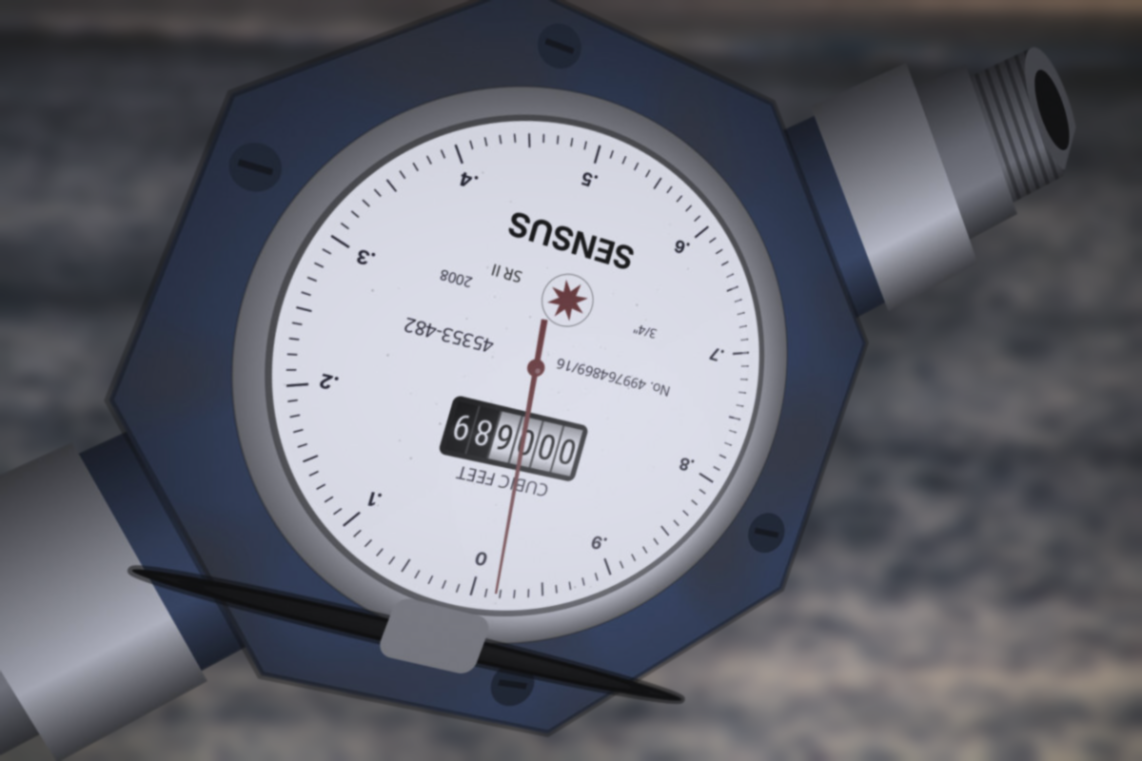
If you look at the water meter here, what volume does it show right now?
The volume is 688.98 ft³
